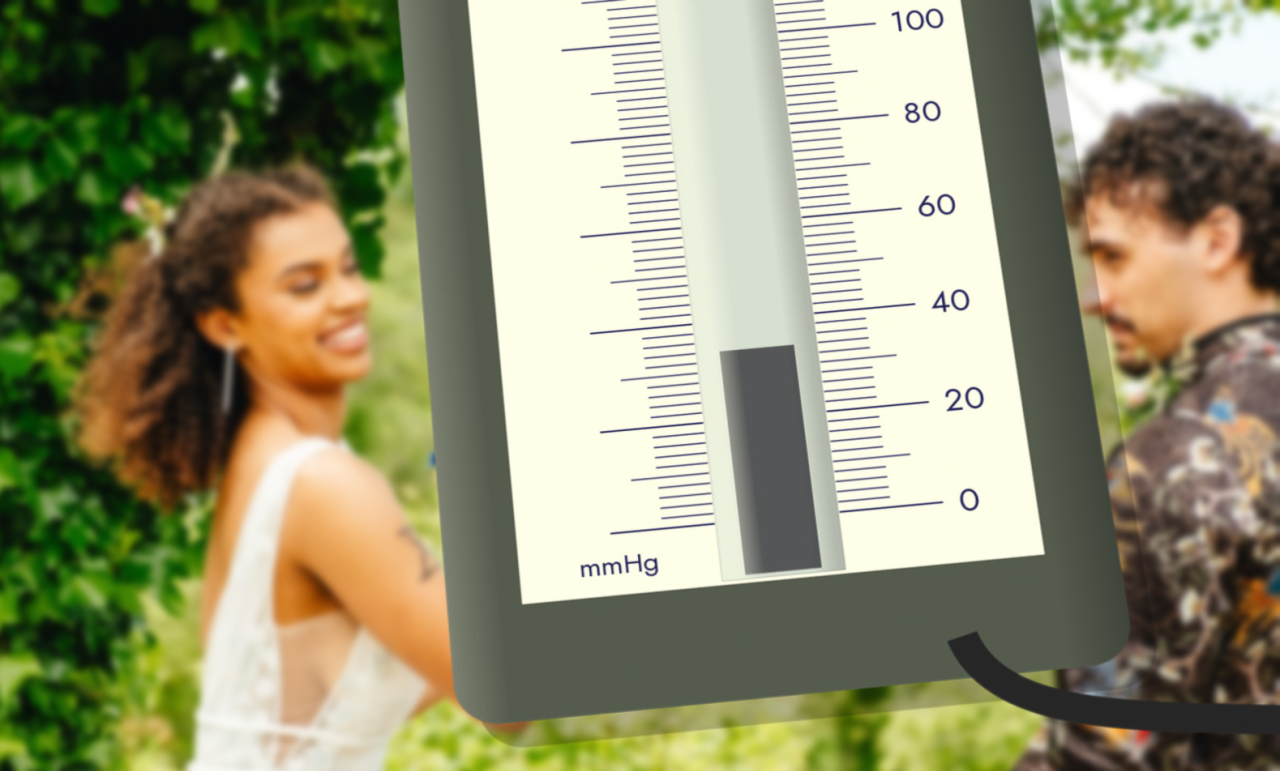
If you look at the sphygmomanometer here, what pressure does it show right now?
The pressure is 34 mmHg
